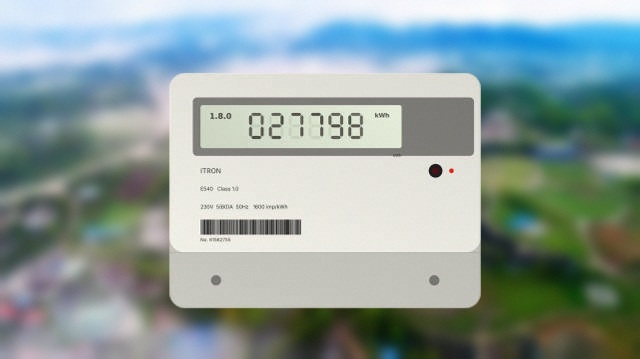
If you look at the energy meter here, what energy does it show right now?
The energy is 27798 kWh
